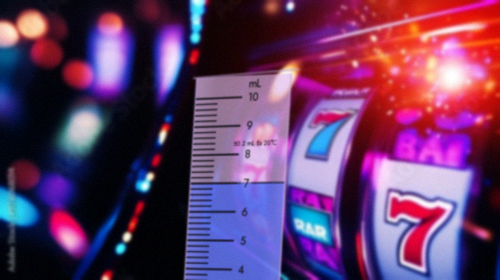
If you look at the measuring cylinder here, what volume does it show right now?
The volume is 7 mL
